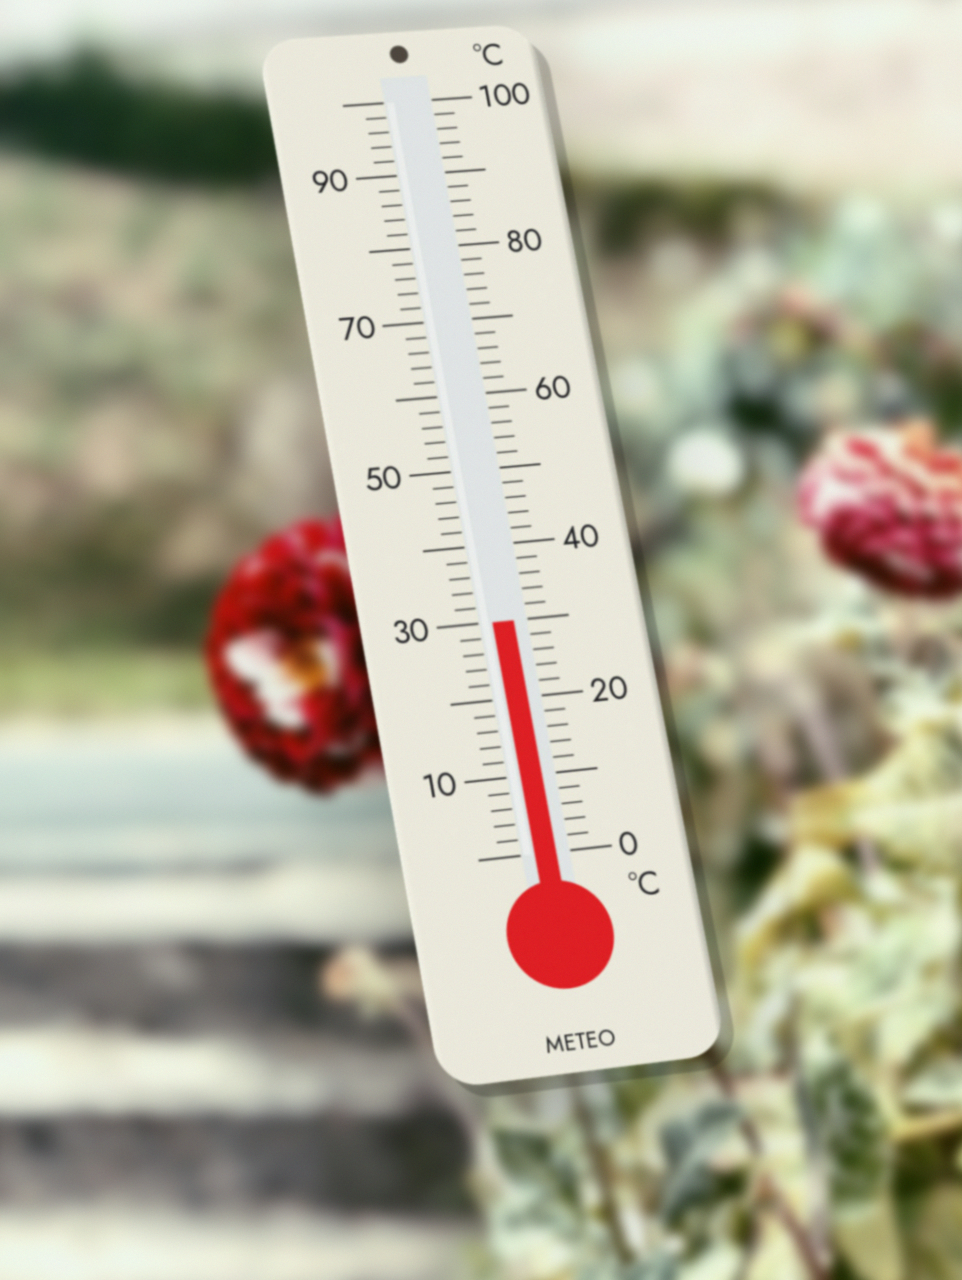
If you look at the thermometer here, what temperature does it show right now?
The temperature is 30 °C
